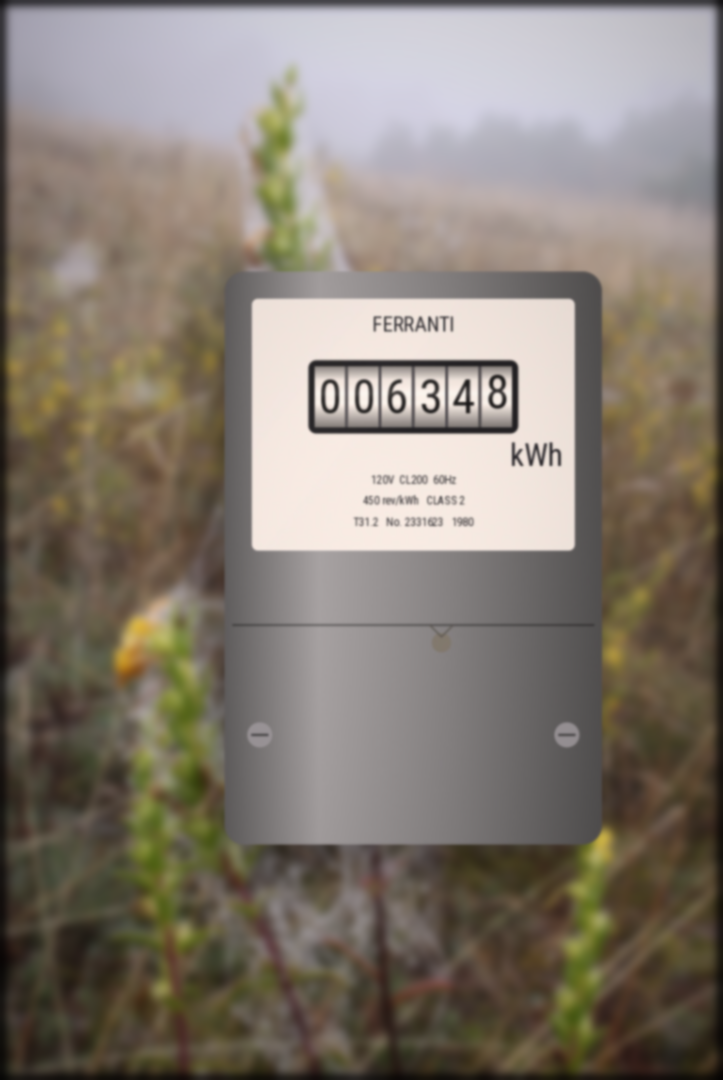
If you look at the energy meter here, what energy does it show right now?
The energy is 6348 kWh
